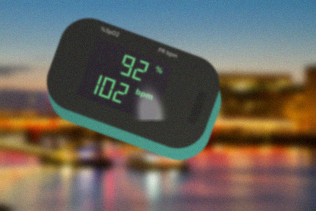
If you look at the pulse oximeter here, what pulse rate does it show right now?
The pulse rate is 102 bpm
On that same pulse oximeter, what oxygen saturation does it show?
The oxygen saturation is 92 %
